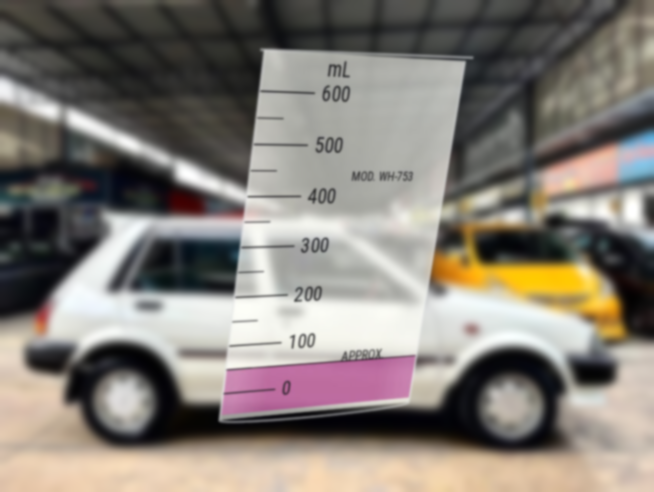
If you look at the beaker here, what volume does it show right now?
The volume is 50 mL
